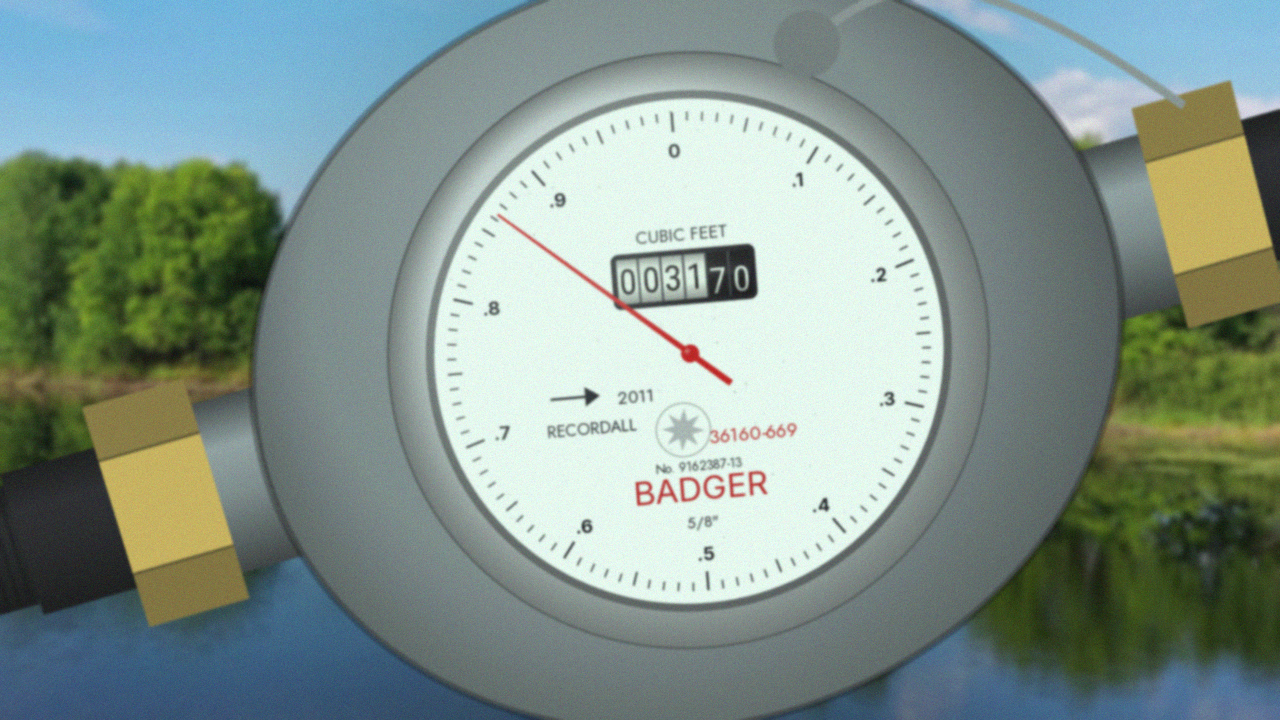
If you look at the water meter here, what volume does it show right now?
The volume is 3169.86 ft³
